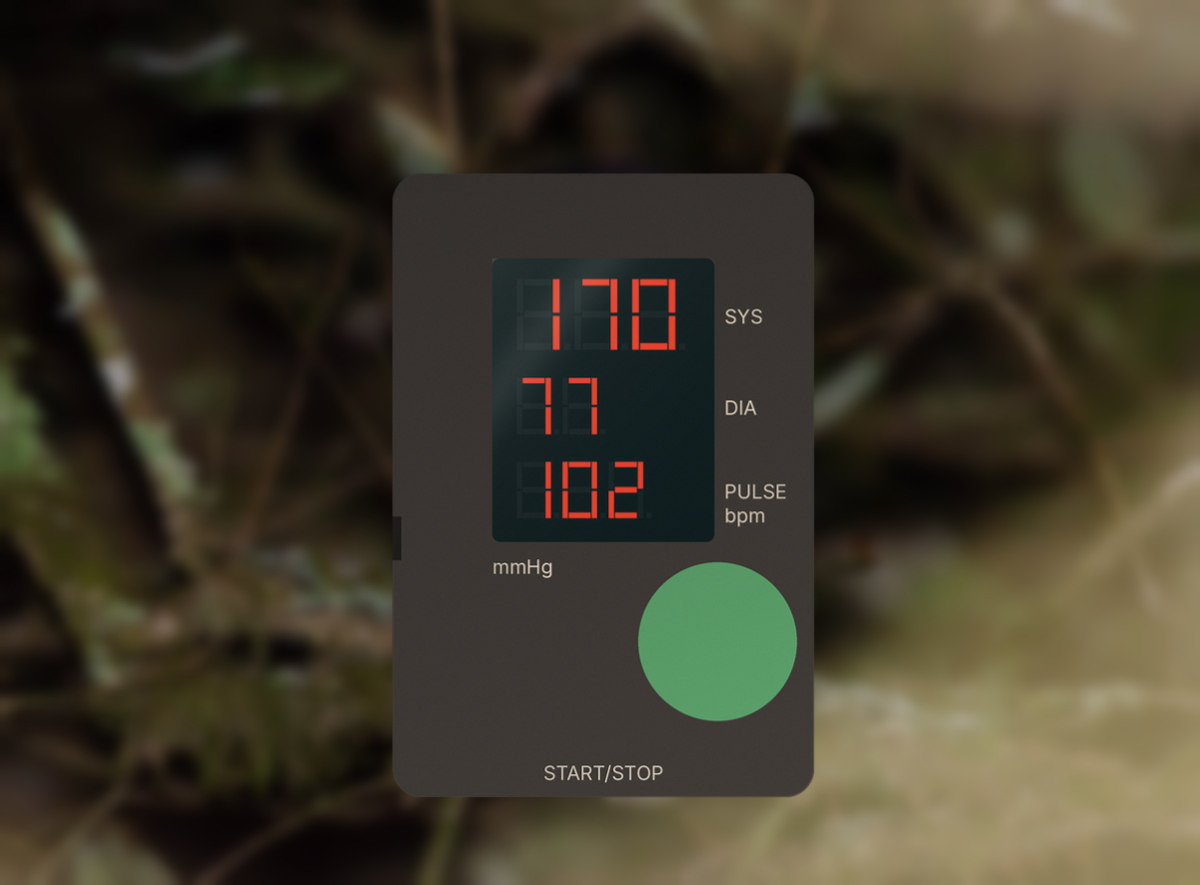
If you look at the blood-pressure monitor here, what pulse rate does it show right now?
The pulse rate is 102 bpm
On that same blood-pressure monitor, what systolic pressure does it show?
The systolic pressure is 170 mmHg
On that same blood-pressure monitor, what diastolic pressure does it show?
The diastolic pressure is 77 mmHg
